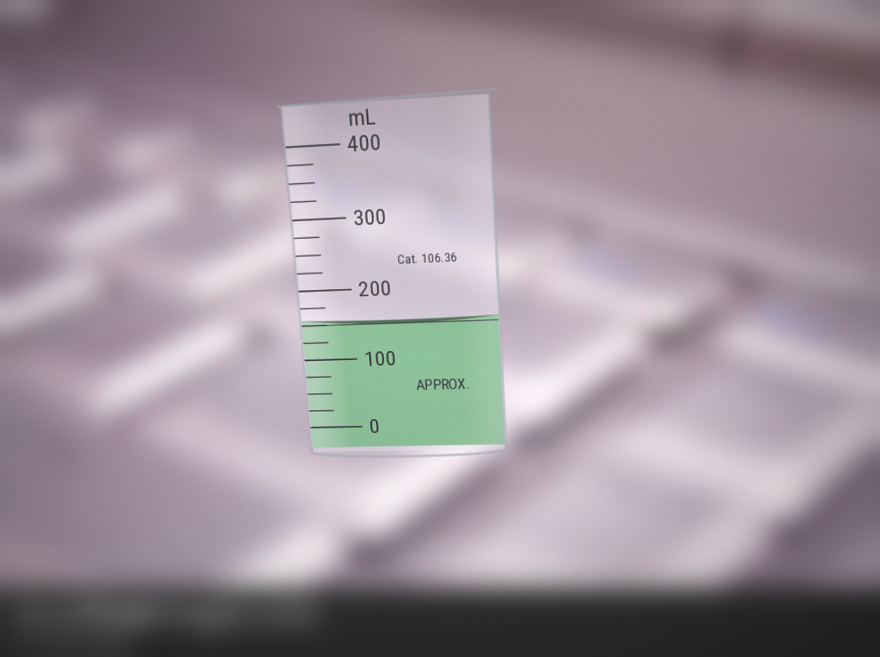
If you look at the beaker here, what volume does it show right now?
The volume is 150 mL
